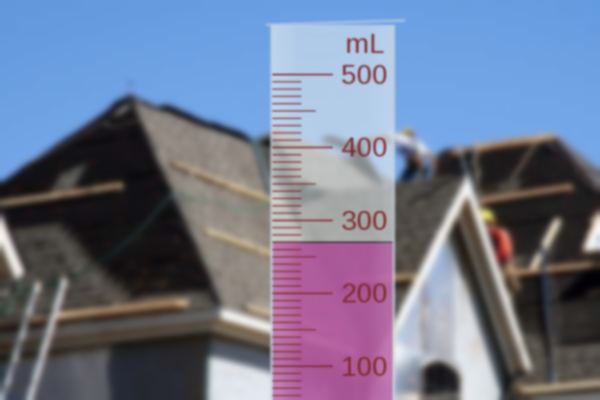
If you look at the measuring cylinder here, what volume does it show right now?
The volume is 270 mL
